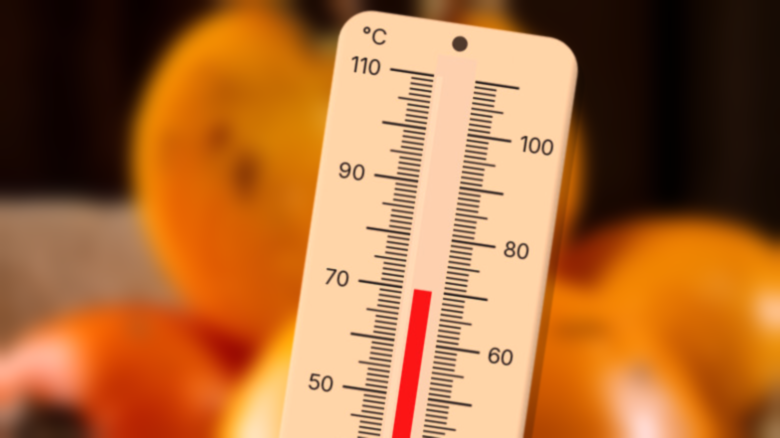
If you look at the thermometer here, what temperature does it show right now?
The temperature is 70 °C
